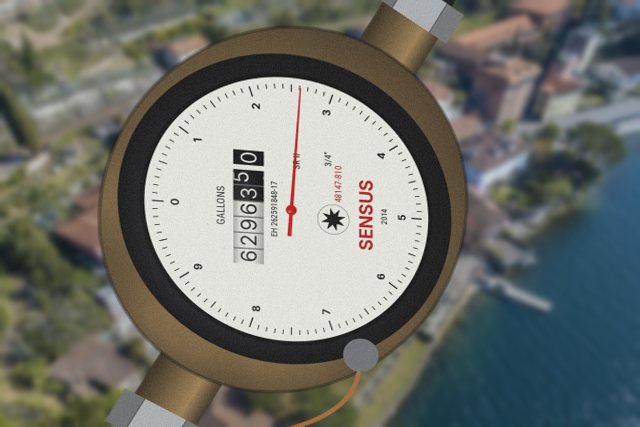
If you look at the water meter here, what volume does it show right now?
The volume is 6296352.6 gal
